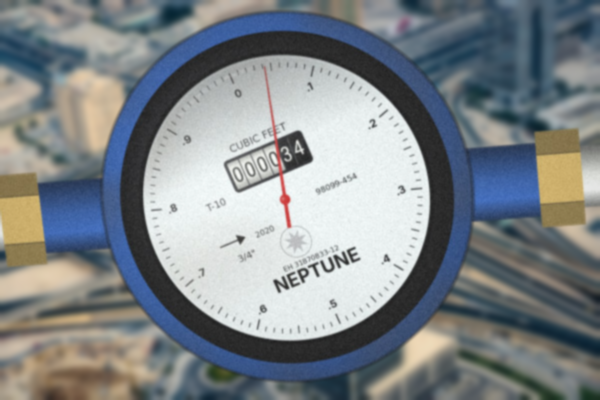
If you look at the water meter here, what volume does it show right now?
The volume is 34.04 ft³
